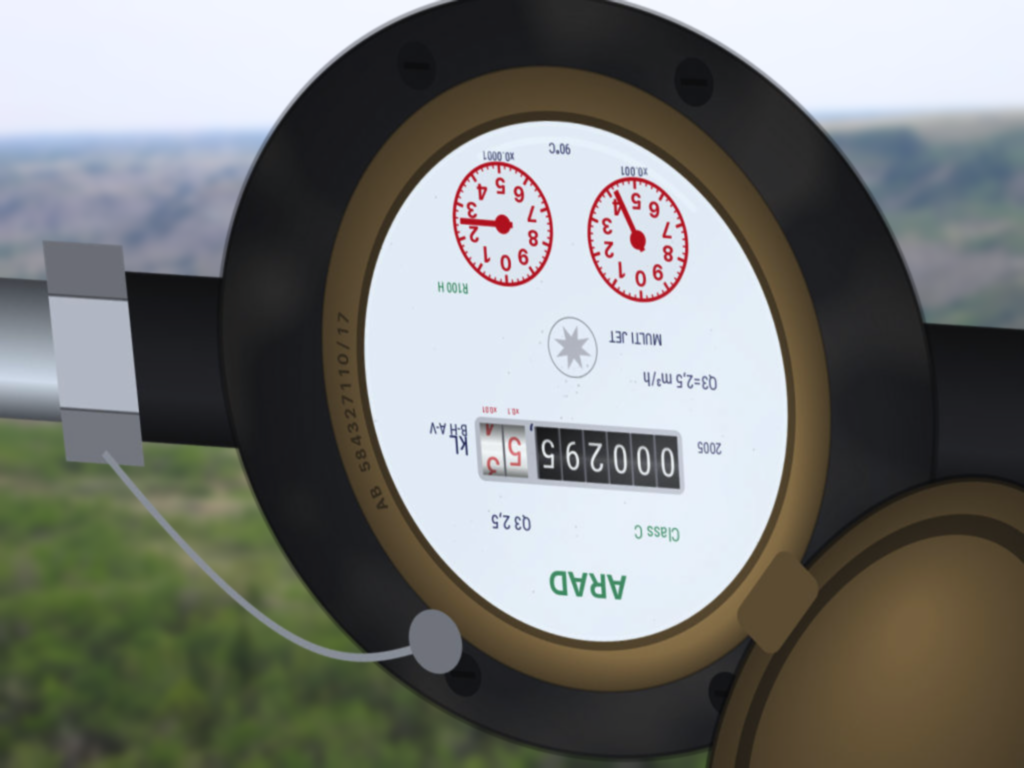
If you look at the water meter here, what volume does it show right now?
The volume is 295.5342 kL
